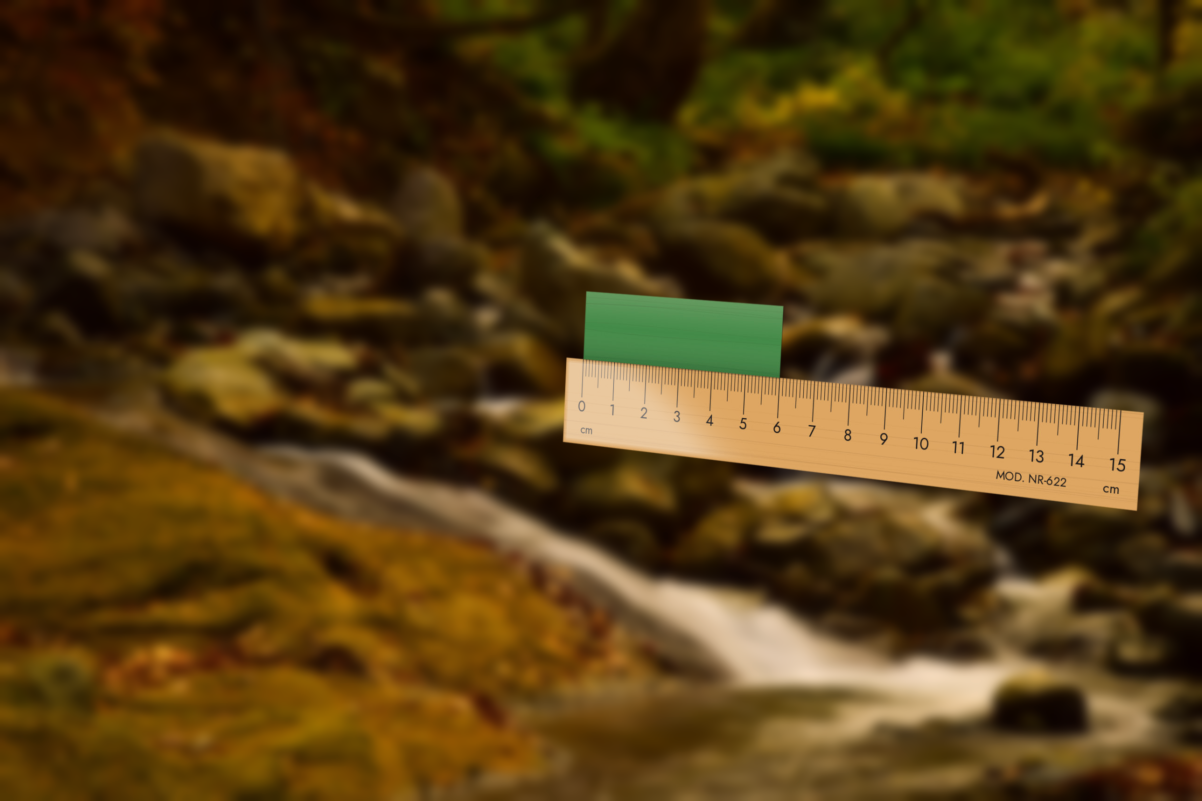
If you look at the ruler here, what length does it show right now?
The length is 6 cm
